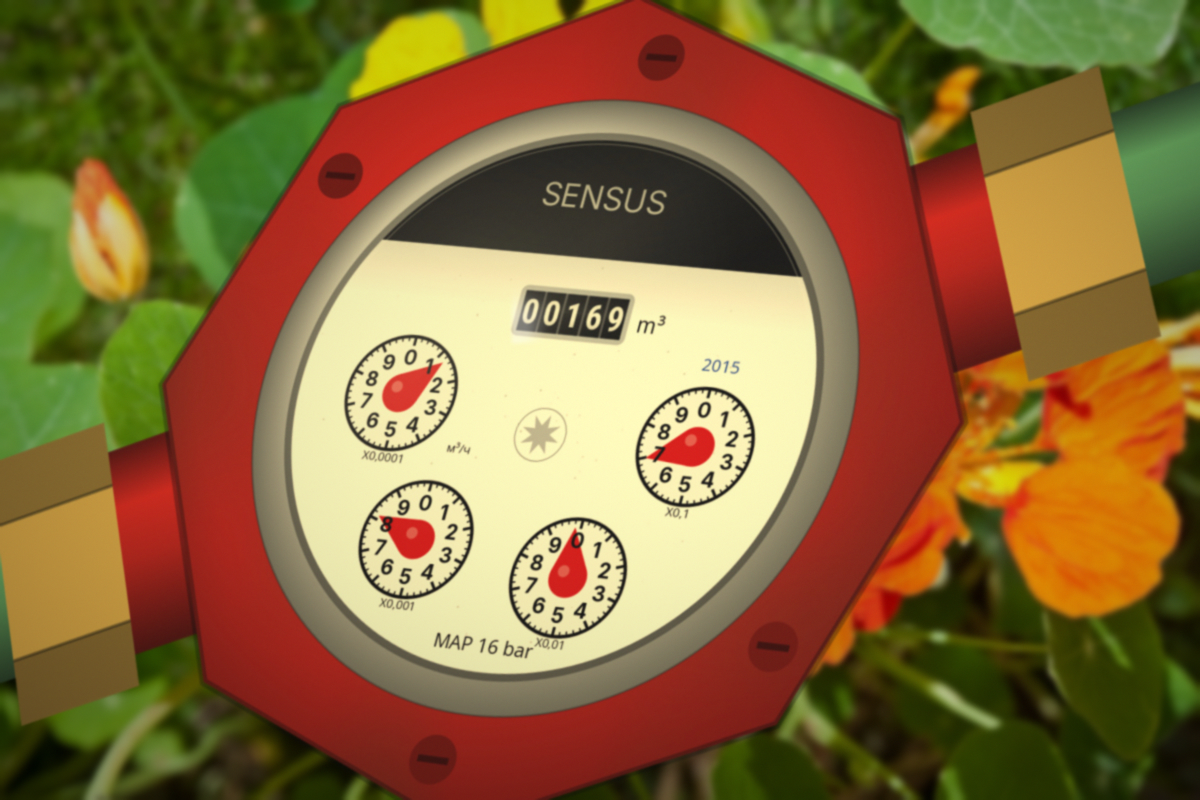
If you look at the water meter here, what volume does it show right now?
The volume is 169.6981 m³
